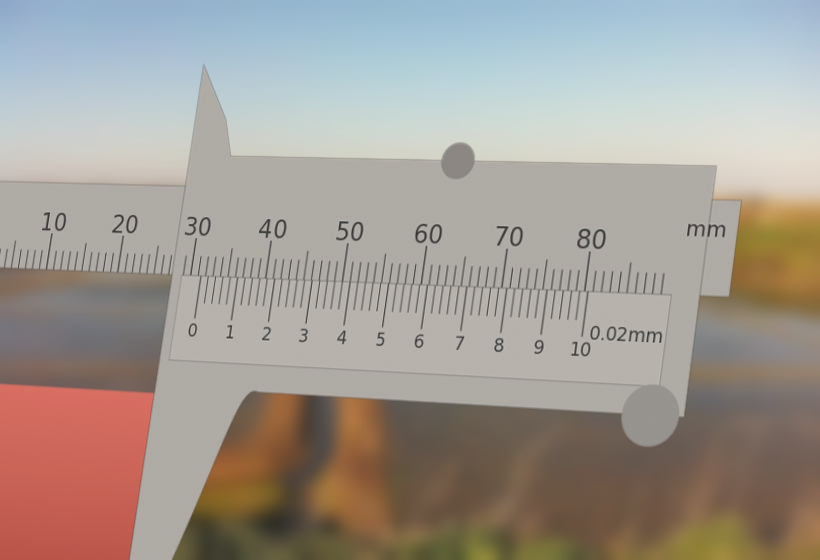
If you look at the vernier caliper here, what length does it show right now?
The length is 31.4 mm
